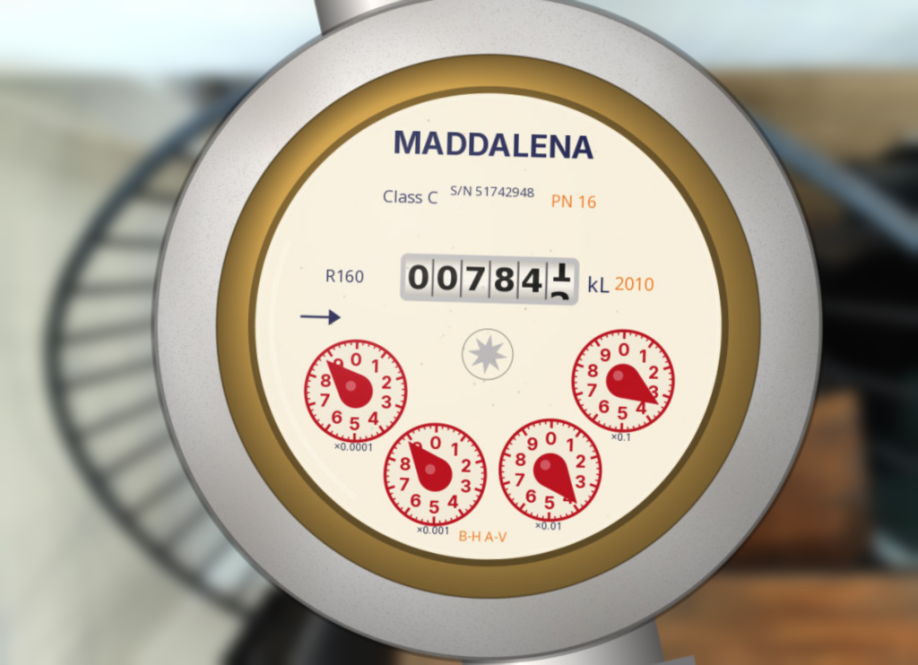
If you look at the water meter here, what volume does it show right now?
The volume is 7841.3388 kL
